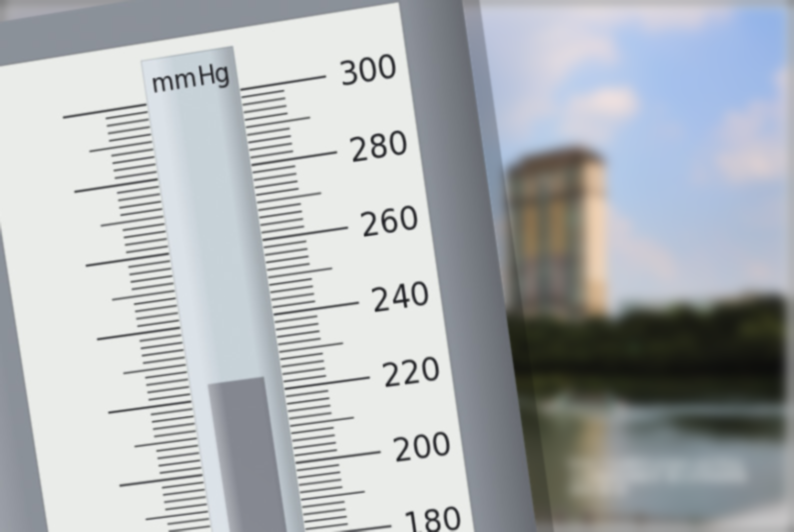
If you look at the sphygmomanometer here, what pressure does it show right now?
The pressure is 224 mmHg
